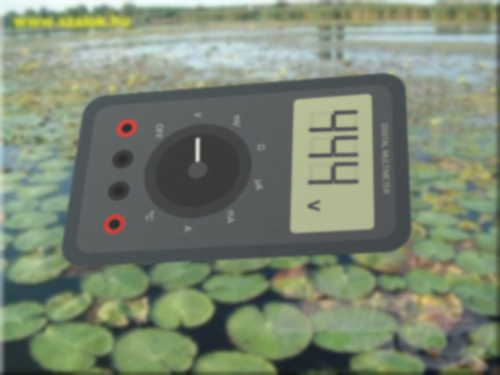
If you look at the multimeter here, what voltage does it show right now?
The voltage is 444 V
